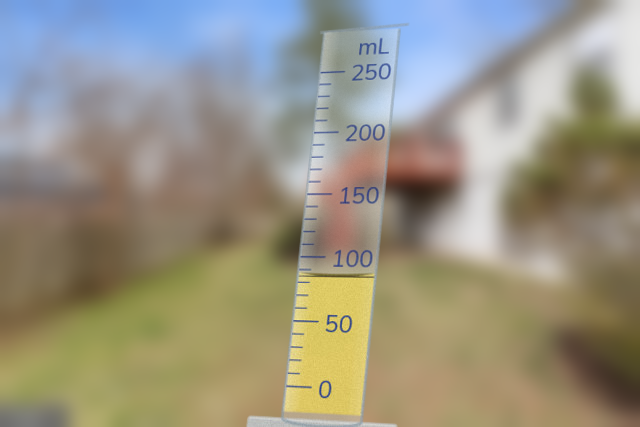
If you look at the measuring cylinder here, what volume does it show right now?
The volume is 85 mL
